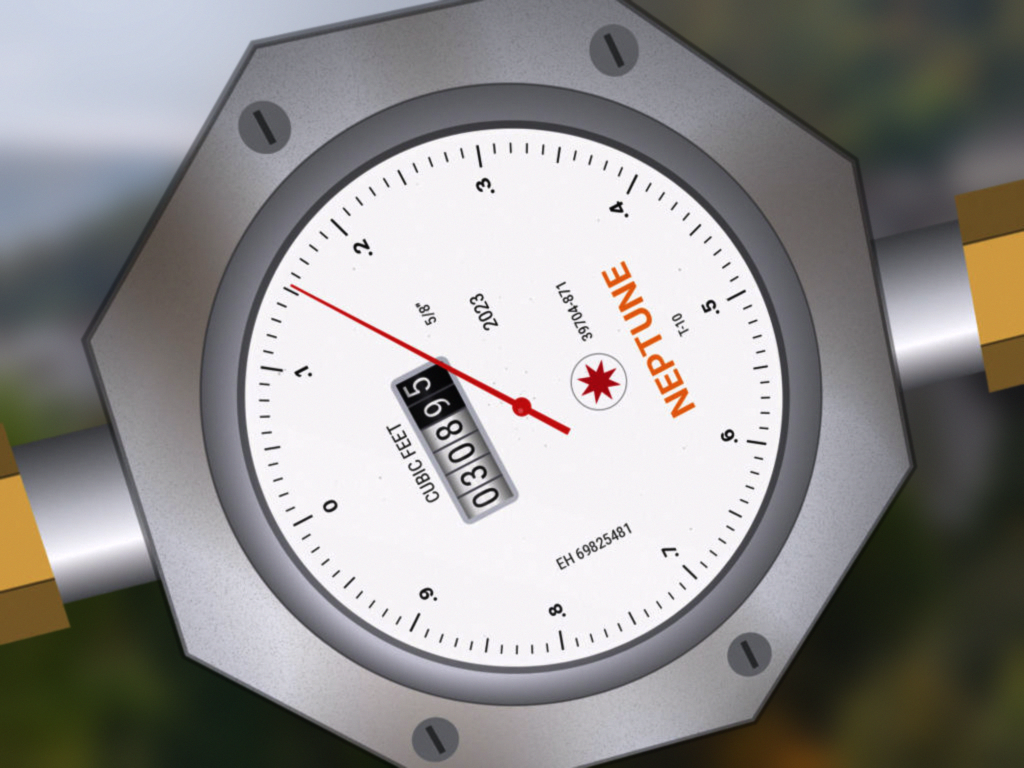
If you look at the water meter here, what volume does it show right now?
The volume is 30895.15 ft³
